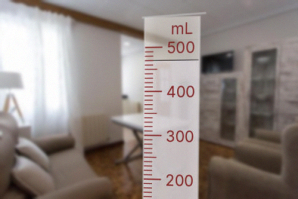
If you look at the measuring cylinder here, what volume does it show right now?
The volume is 470 mL
